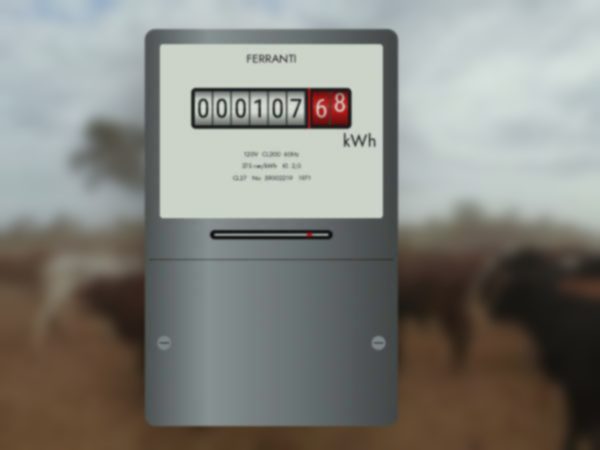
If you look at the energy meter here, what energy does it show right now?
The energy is 107.68 kWh
